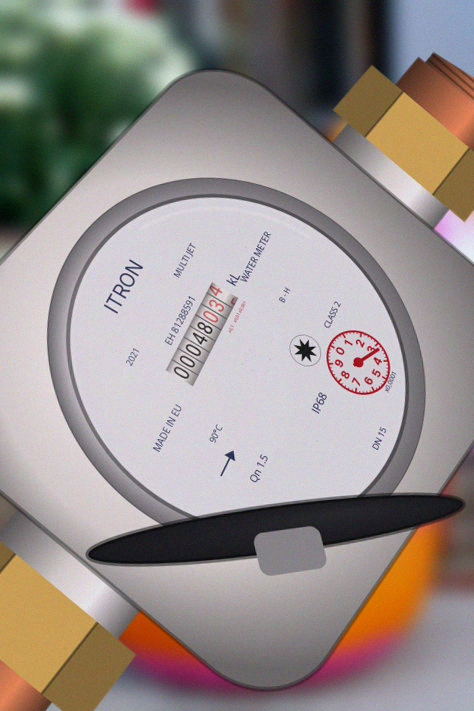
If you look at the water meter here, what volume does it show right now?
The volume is 48.0343 kL
